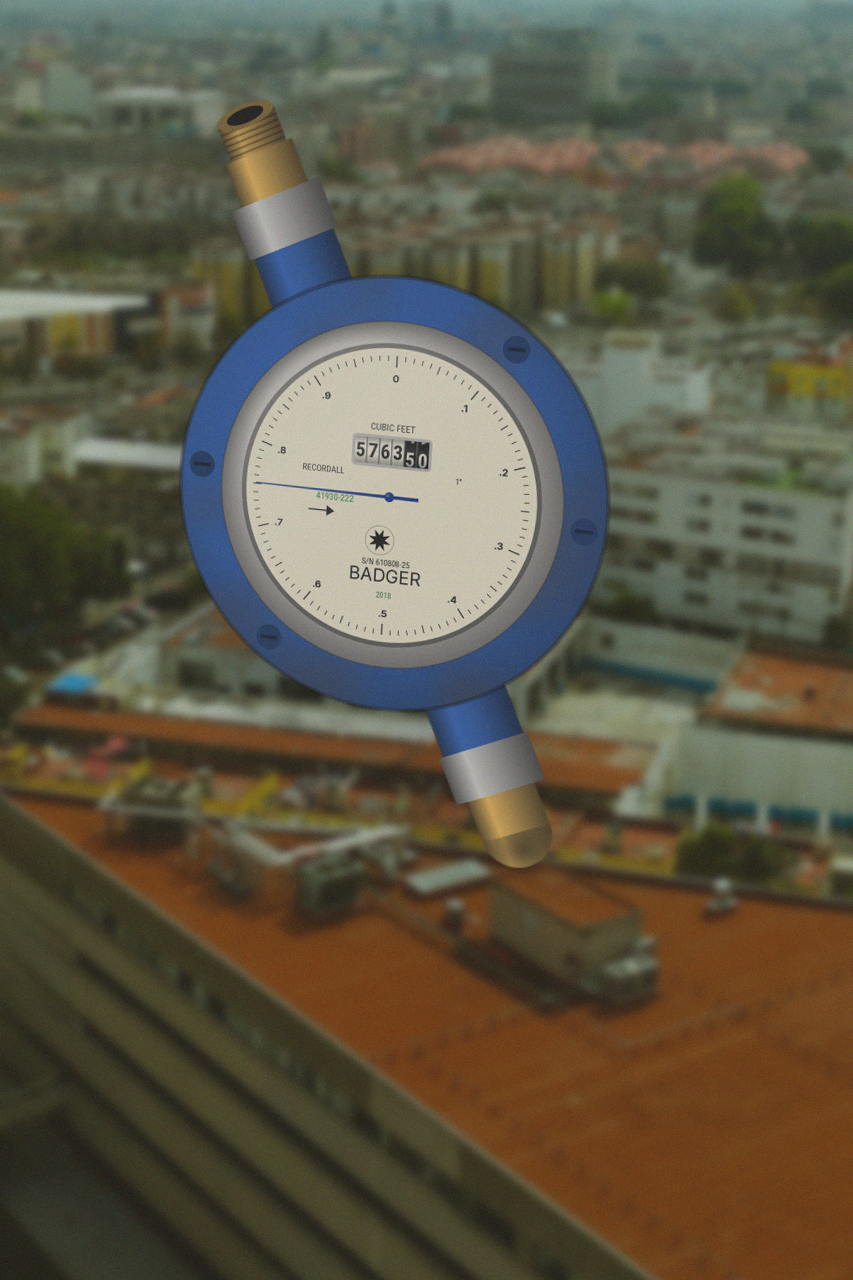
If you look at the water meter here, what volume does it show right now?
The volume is 576349.75 ft³
